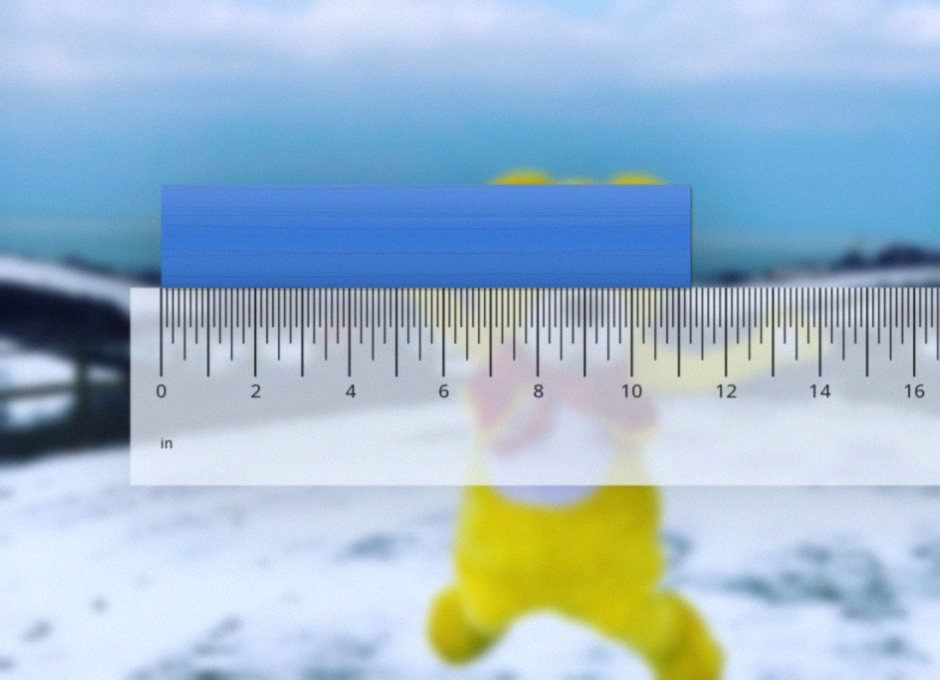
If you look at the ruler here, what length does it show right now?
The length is 11.25 in
